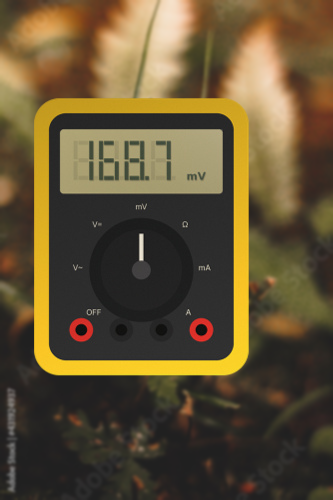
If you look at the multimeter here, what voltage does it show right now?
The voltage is 168.7 mV
